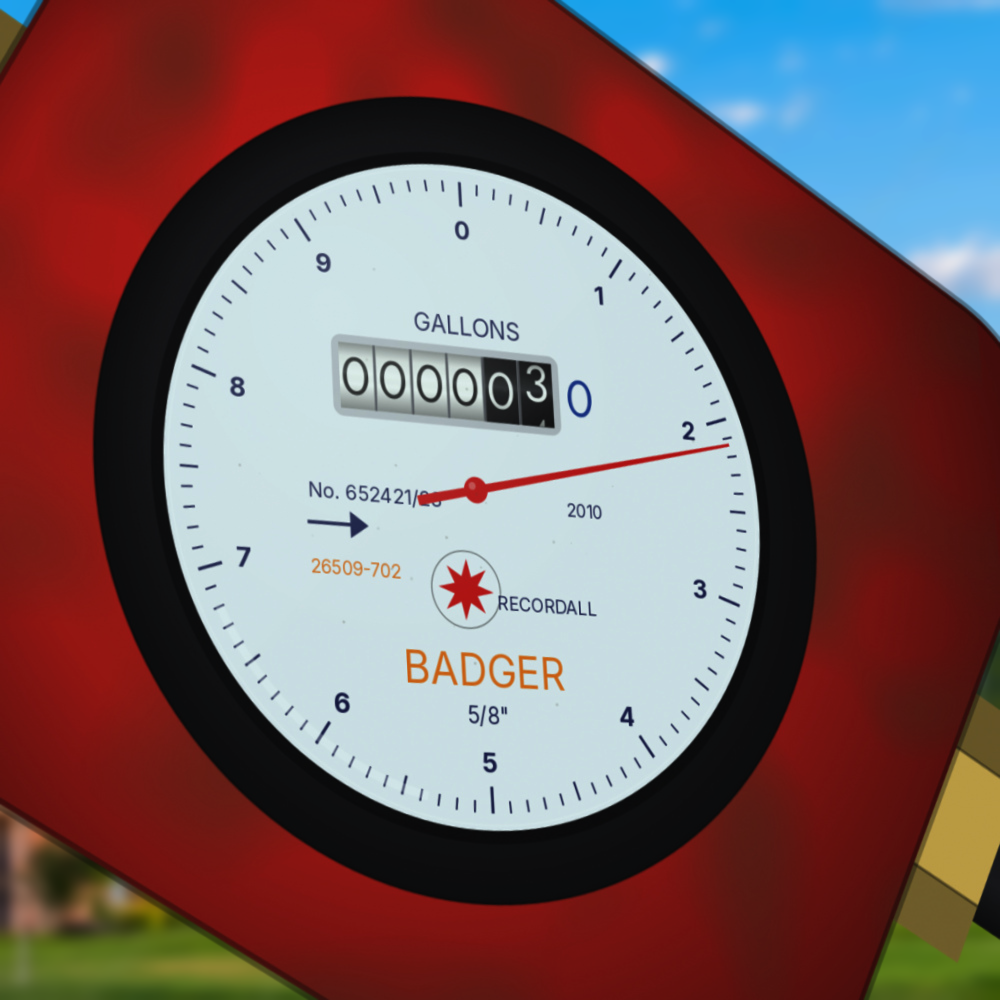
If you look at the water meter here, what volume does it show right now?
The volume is 32.1 gal
